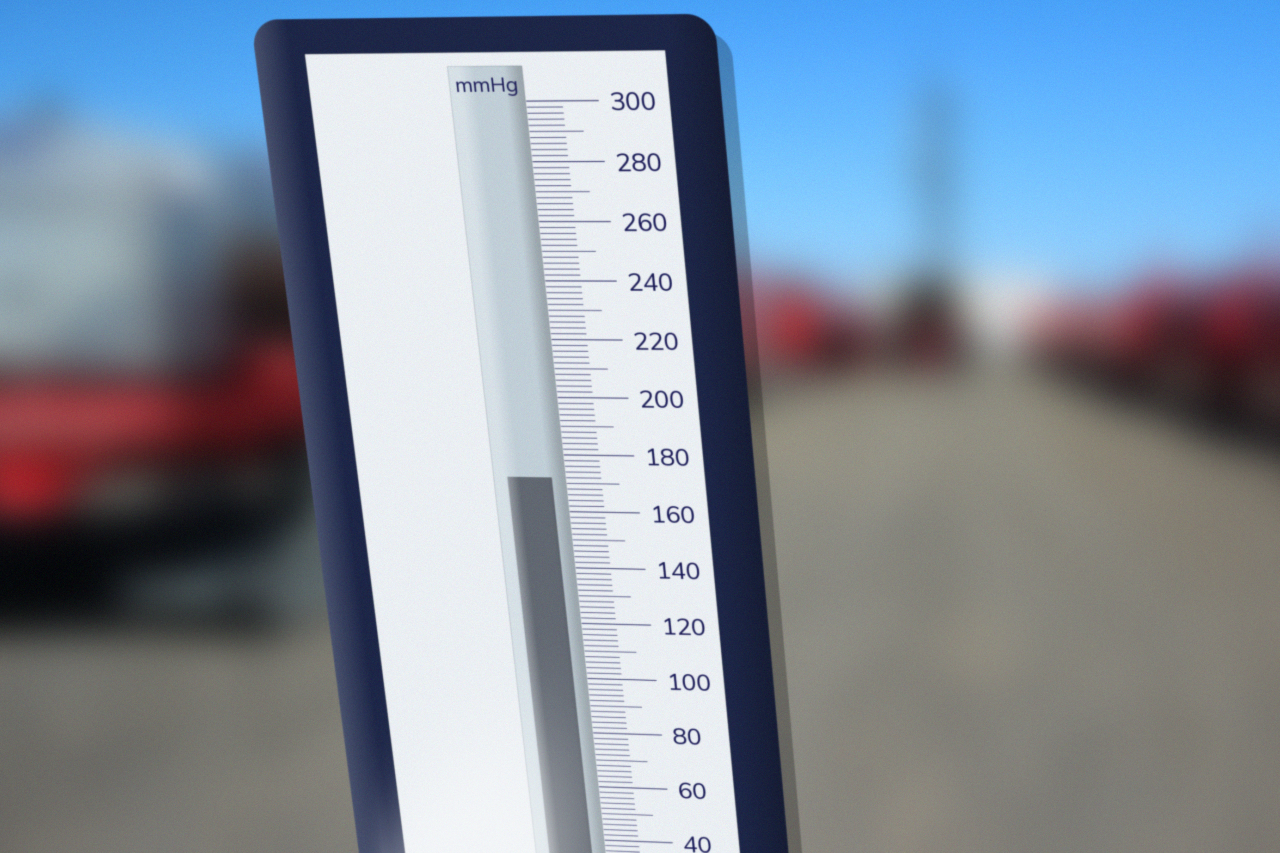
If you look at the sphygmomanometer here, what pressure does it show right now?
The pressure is 172 mmHg
